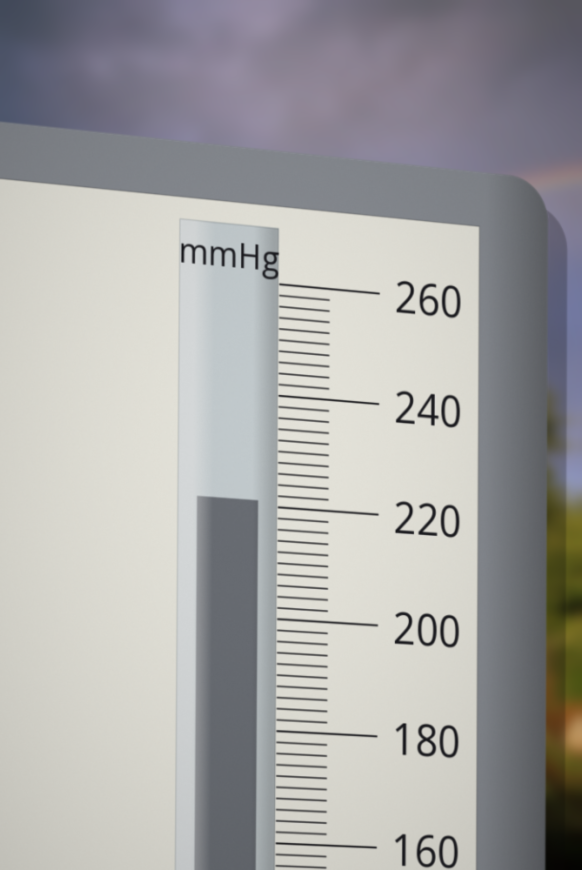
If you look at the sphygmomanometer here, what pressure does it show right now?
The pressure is 221 mmHg
